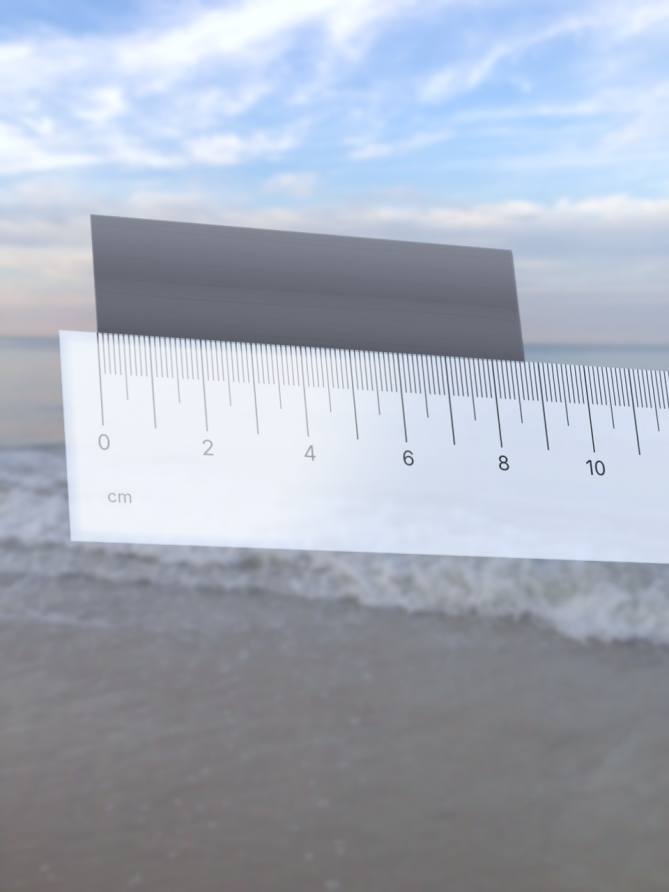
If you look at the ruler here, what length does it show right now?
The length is 8.7 cm
